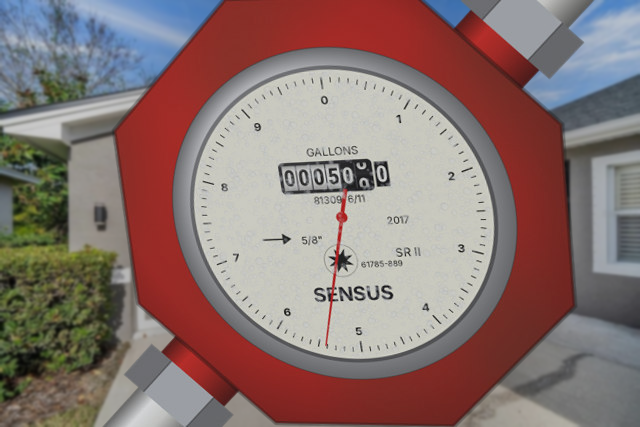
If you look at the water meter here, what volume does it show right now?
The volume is 5085.4 gal
